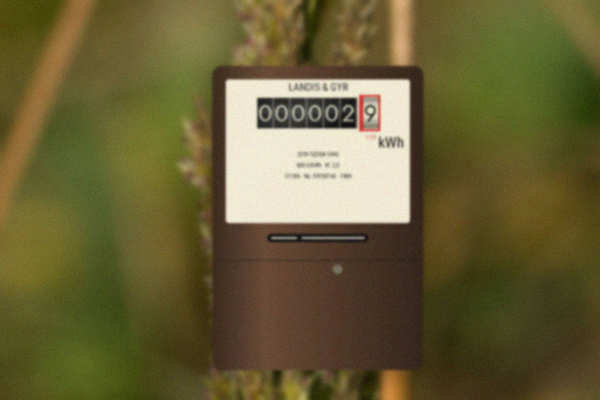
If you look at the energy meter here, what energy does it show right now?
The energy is 2.9 kWh
